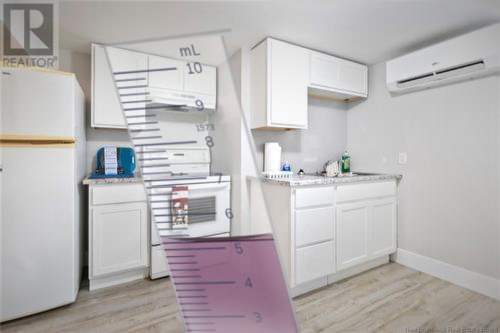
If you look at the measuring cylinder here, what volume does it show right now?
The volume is 5.2 mL
